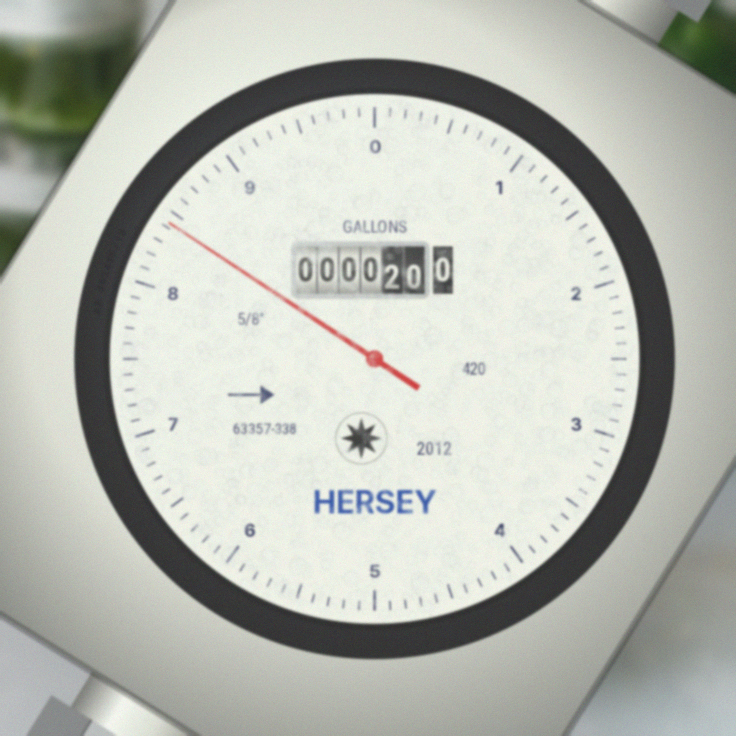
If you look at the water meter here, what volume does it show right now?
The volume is 198.4 gal
